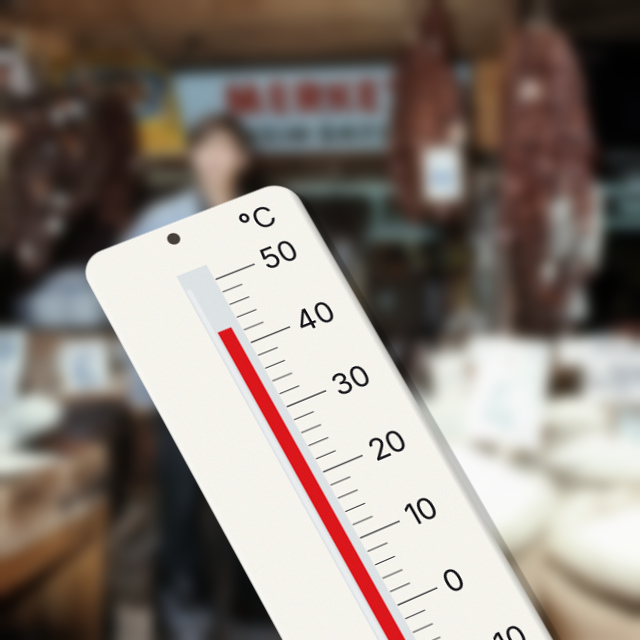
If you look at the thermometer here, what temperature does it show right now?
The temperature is 43 °C
